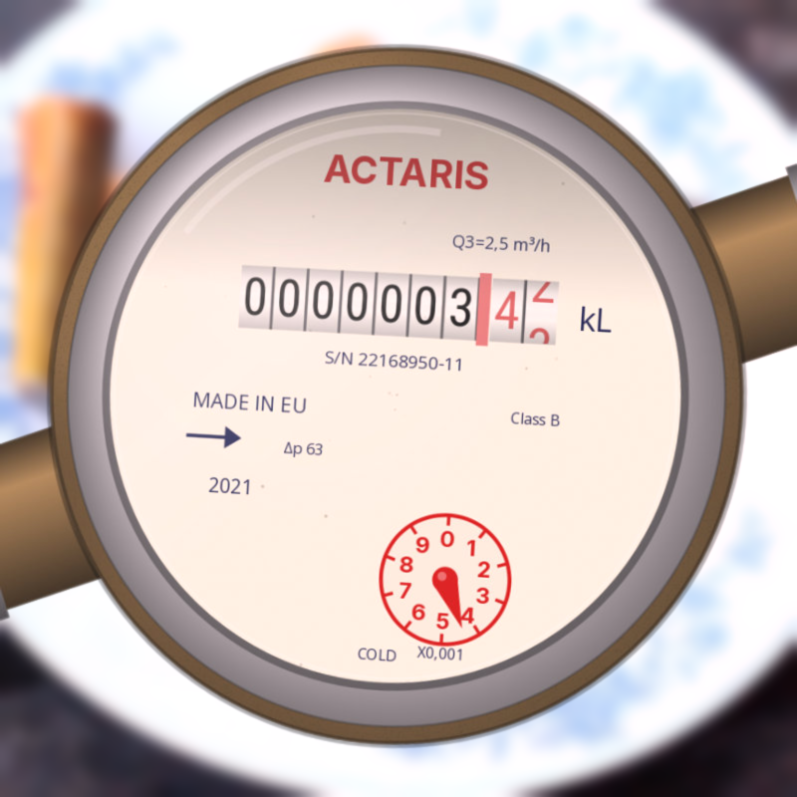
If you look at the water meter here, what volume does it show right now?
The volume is 3.424 kL
